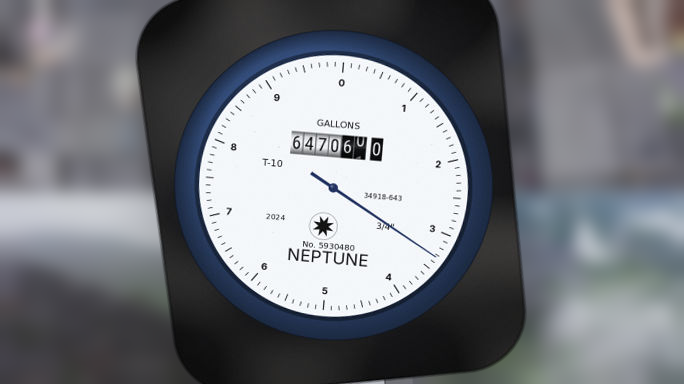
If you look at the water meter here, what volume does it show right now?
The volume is 6470603.3 gal
